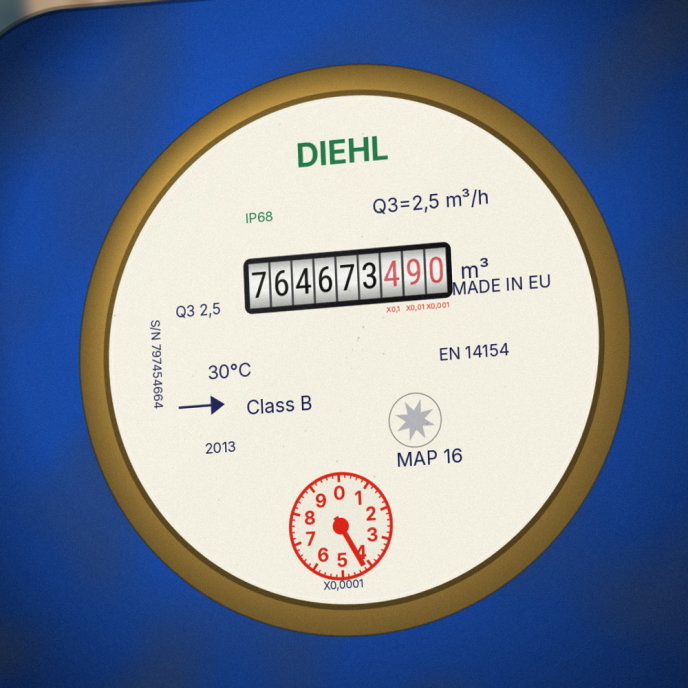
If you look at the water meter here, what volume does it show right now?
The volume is 764673.4904 m³
